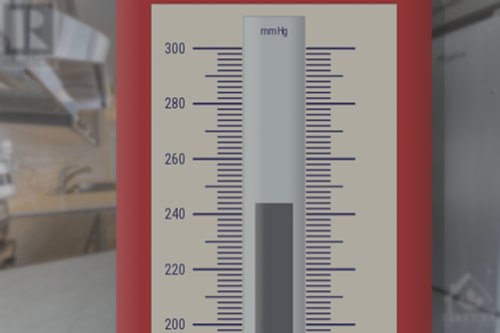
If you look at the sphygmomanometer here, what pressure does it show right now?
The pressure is 244 mmHg
